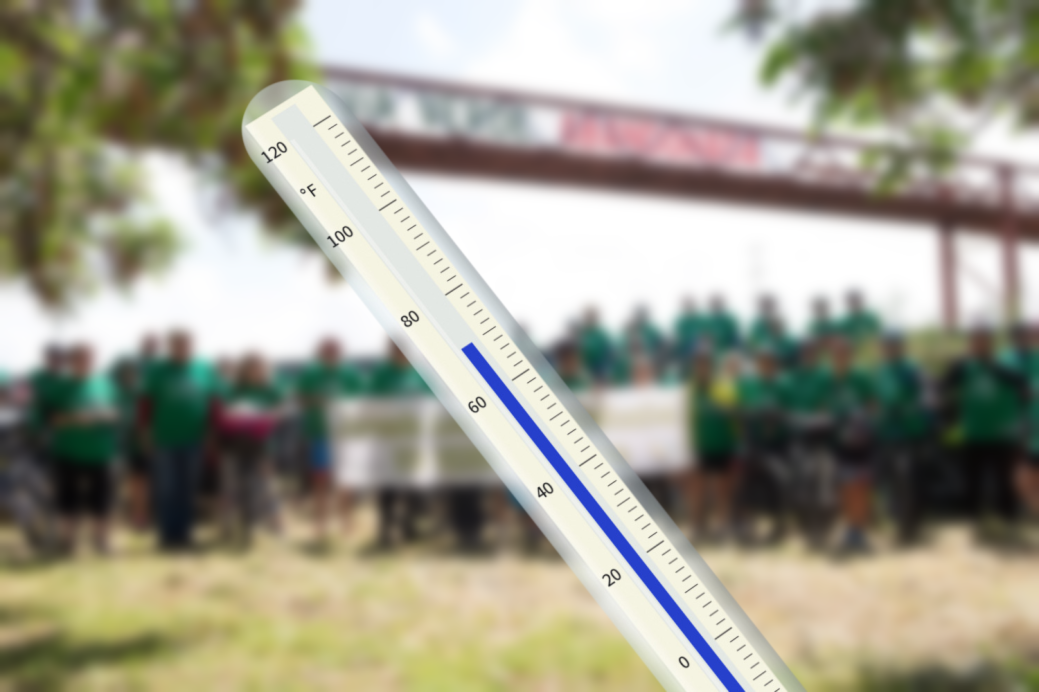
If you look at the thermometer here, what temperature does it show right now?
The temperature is 70 °F
